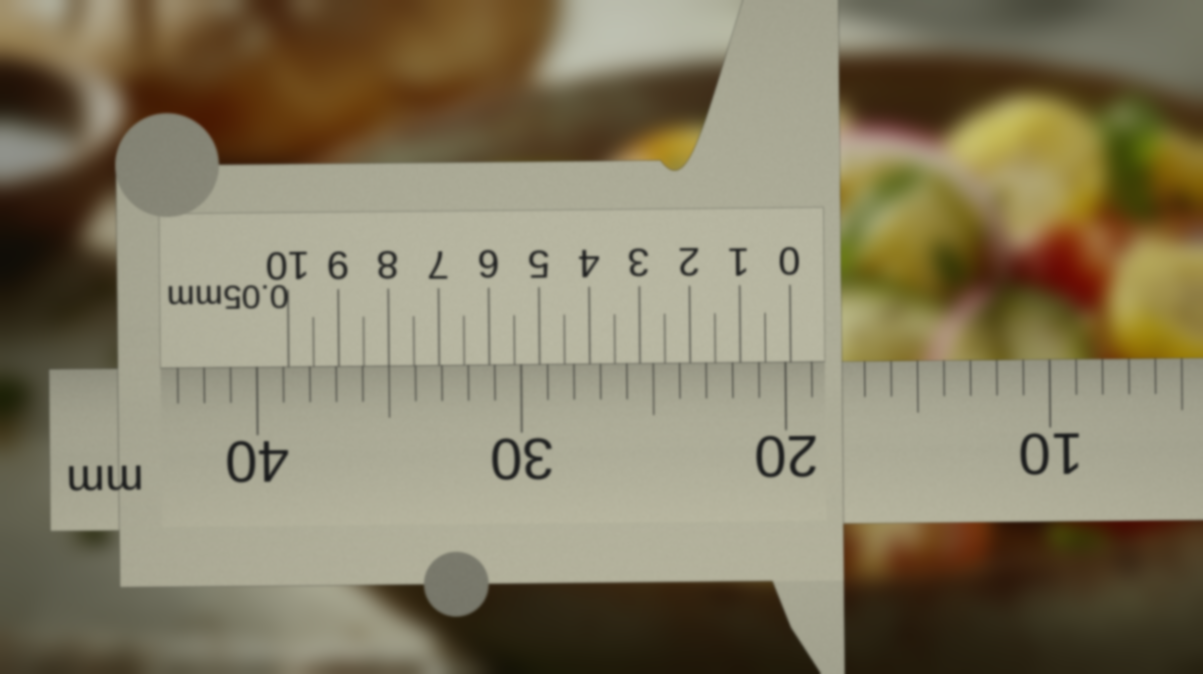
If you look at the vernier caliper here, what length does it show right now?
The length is 19.8 mm
